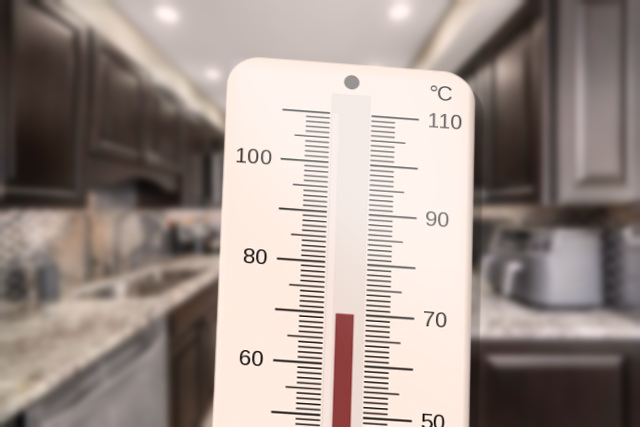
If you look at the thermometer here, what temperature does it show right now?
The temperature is 70 °C
